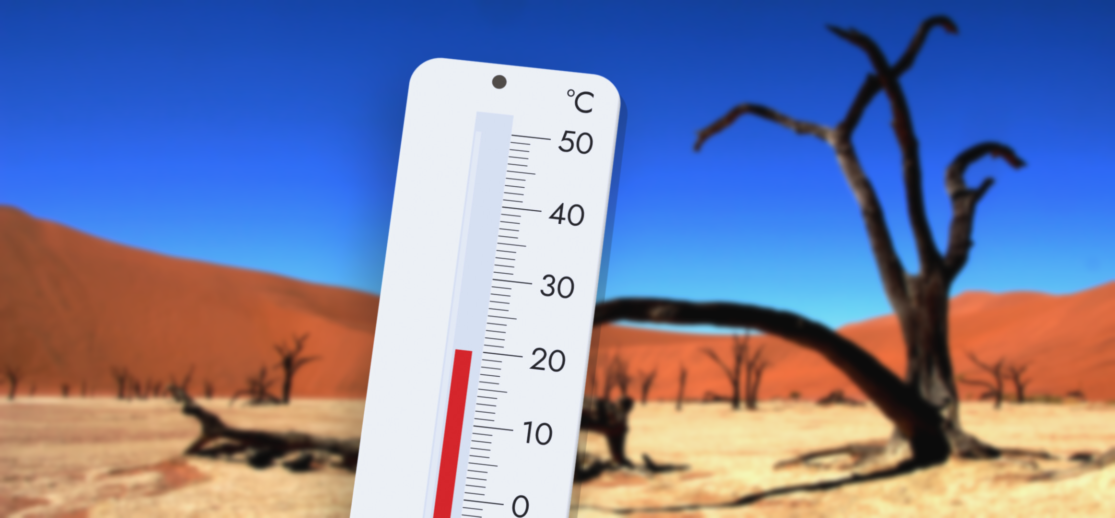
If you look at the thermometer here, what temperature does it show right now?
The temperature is 20 °C
